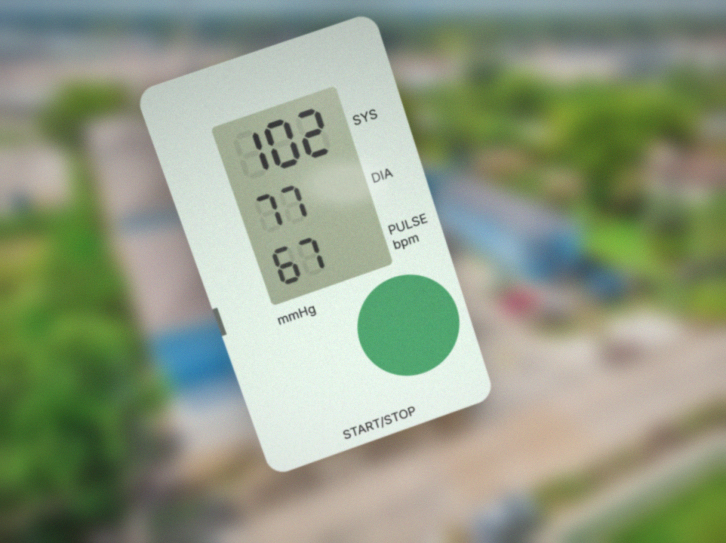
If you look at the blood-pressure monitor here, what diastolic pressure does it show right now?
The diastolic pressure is 77 mmHg
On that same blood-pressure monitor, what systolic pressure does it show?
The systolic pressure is 102 mmHg
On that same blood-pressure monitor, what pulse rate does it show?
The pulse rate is 67 bpm
